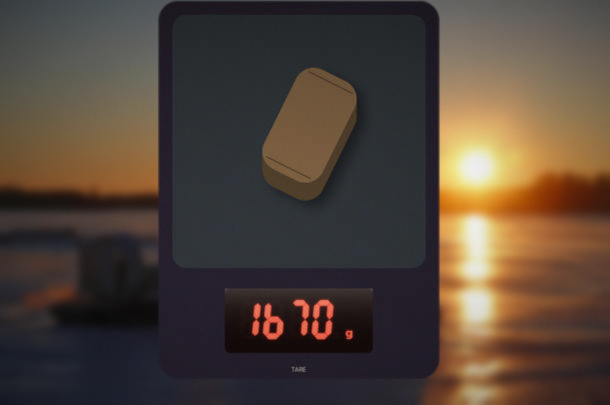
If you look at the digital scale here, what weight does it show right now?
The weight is 1670 g
